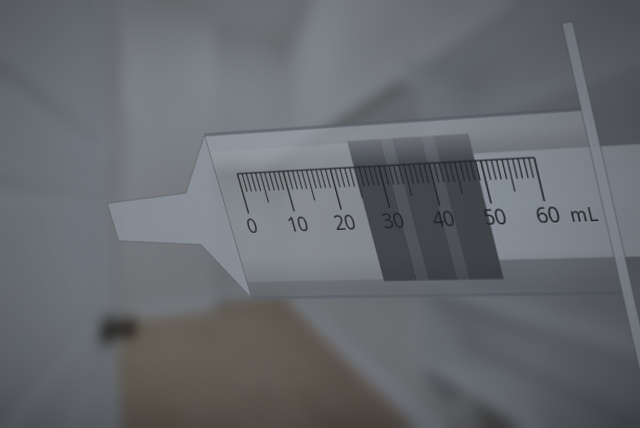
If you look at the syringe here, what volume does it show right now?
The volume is 25 mL
